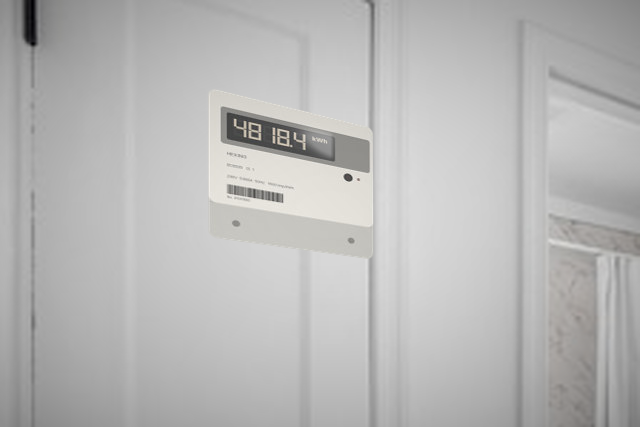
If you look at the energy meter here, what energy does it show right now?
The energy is 4818.4 kWh
